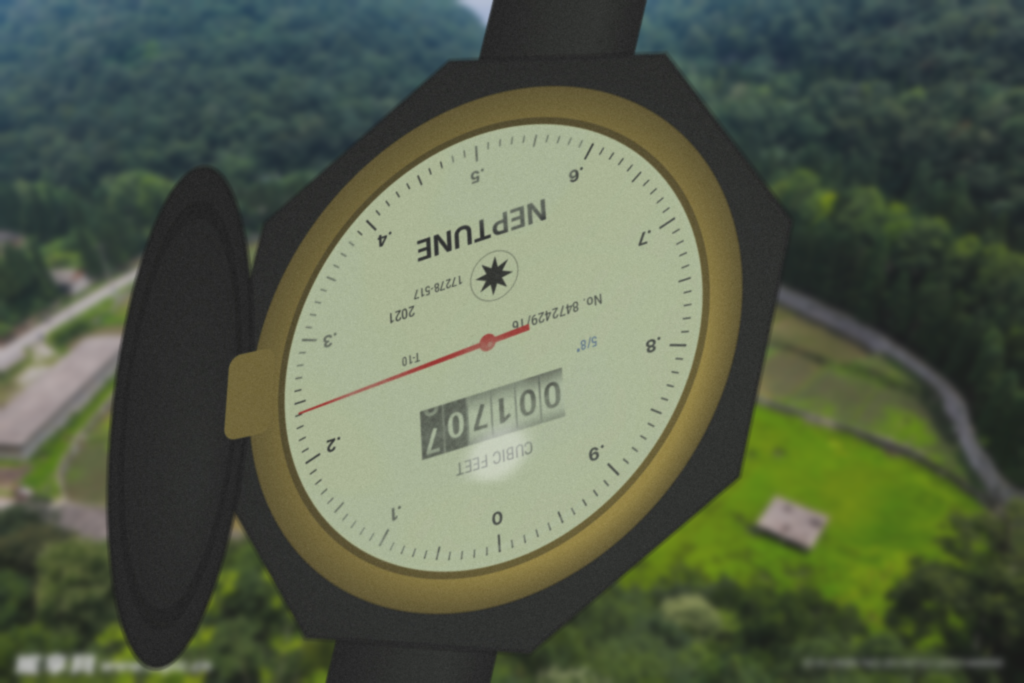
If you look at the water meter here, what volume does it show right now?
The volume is 1707.24 ft³
